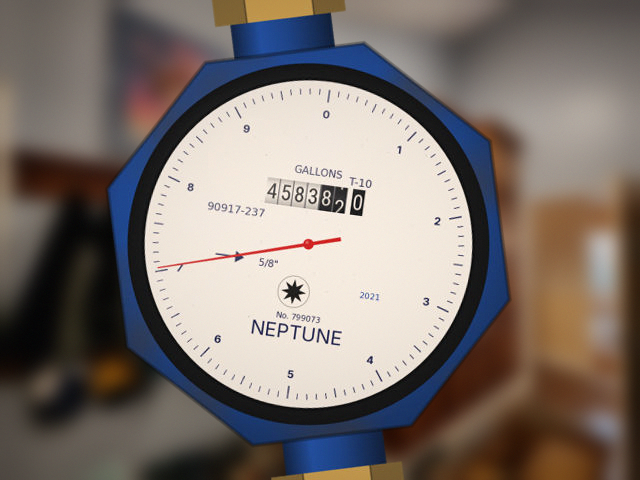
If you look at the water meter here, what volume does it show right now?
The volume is 4583817.0 gal
